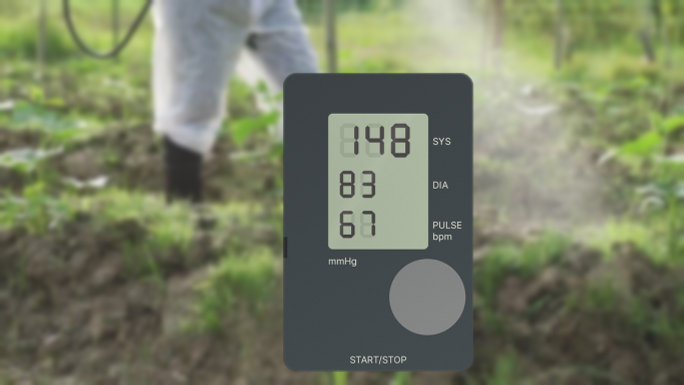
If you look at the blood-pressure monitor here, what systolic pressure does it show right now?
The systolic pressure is 148 mmHg
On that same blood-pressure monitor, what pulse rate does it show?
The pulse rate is 67 bpm
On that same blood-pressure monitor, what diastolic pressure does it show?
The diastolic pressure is 83 mmHg
